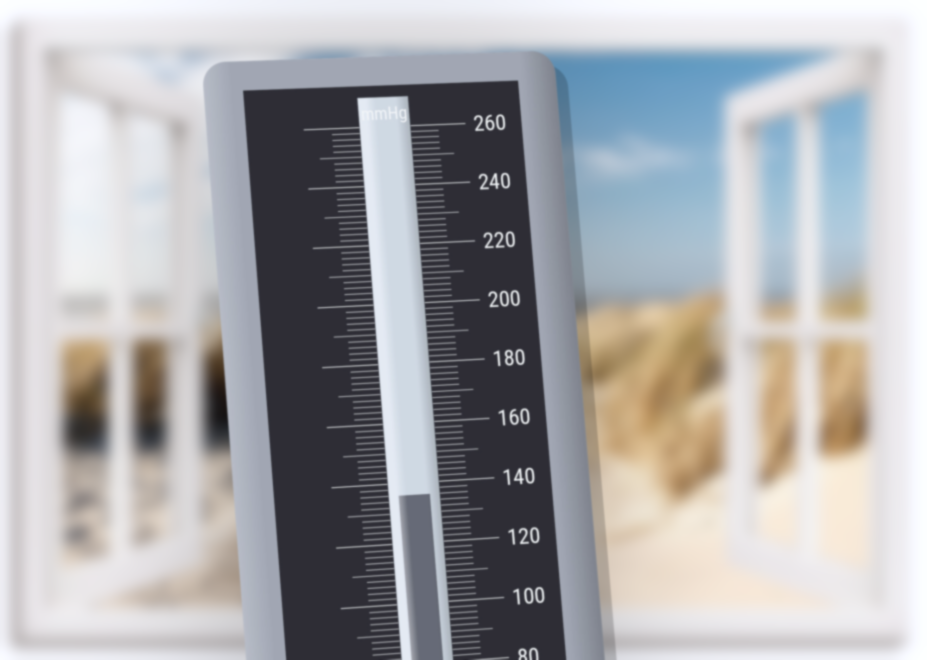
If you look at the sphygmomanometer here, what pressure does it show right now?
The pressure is 136 mmHg
